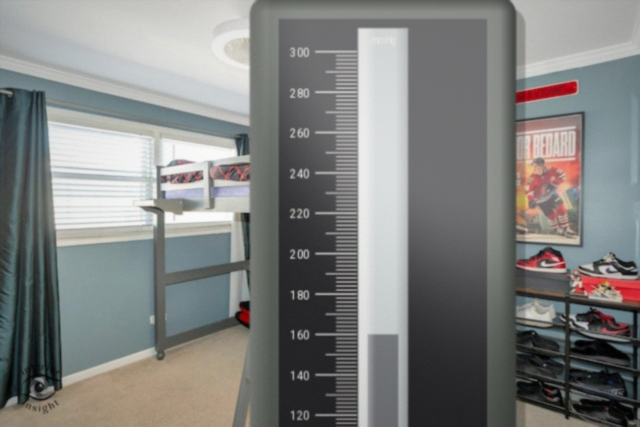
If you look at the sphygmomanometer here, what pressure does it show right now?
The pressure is 160 mmHg
